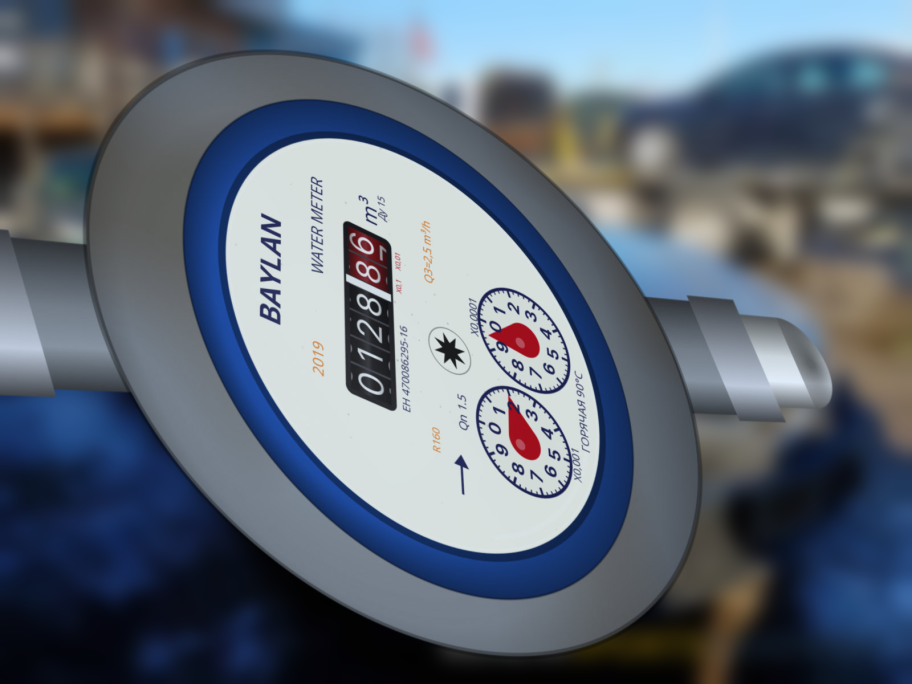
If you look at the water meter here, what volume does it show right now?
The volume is 128.8619 m³
